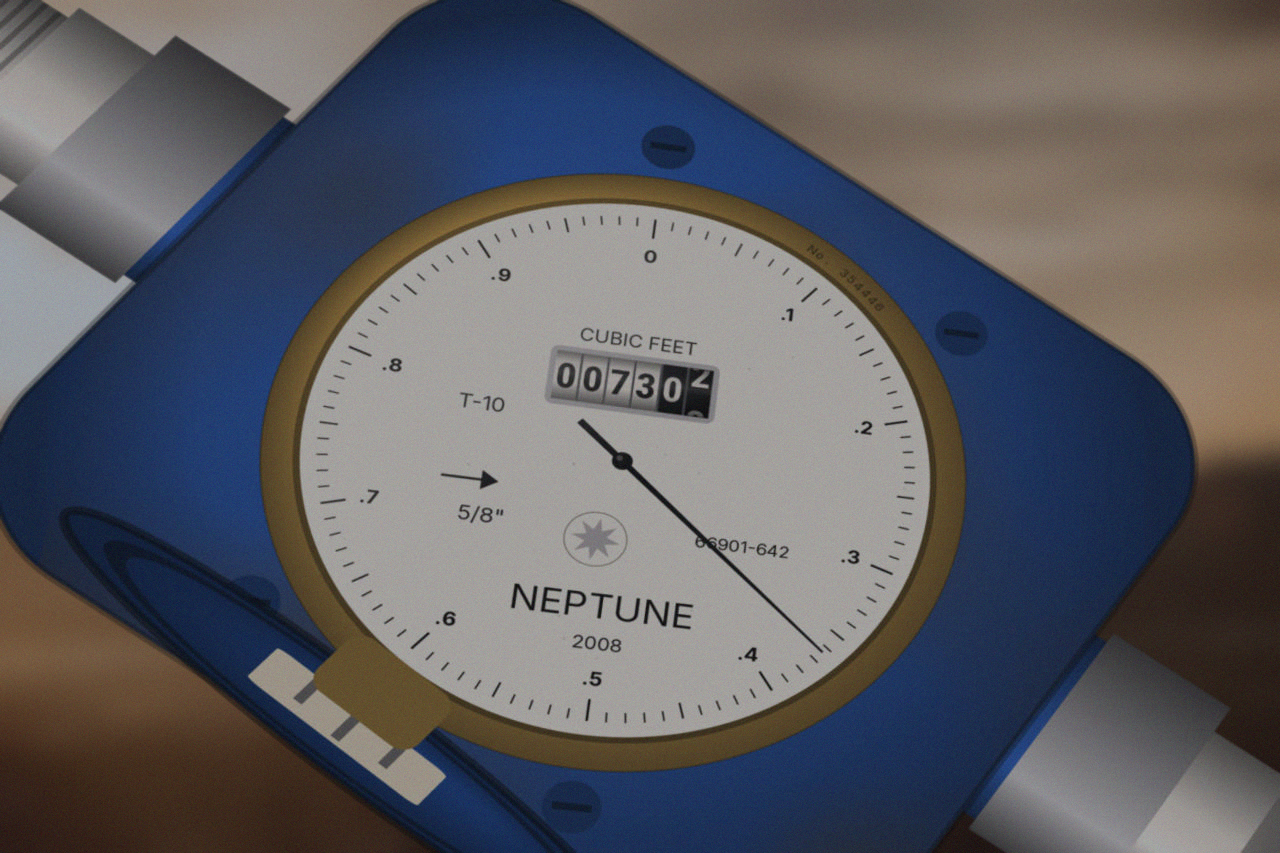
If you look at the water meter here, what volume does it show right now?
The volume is 7302.36 ft³
